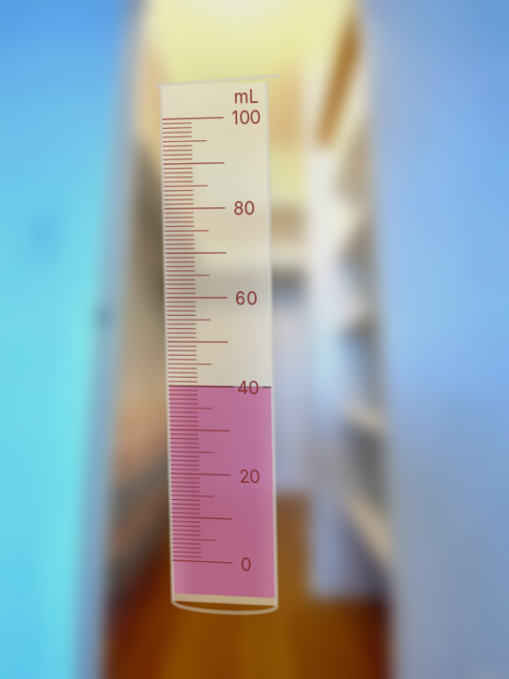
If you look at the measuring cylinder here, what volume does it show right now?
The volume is 40 mL
